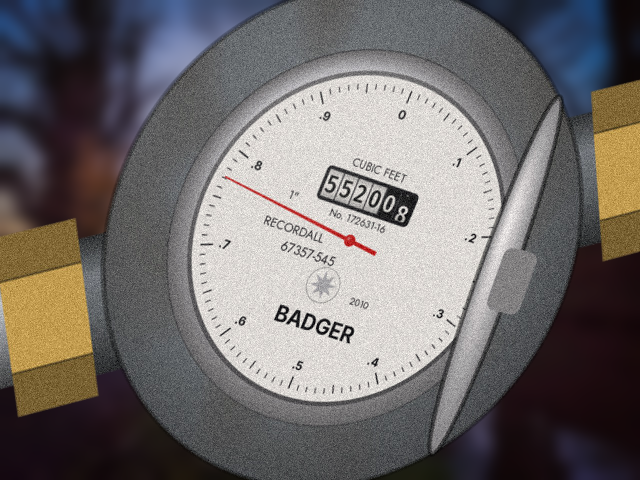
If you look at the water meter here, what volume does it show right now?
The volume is 552007.77 ft³
